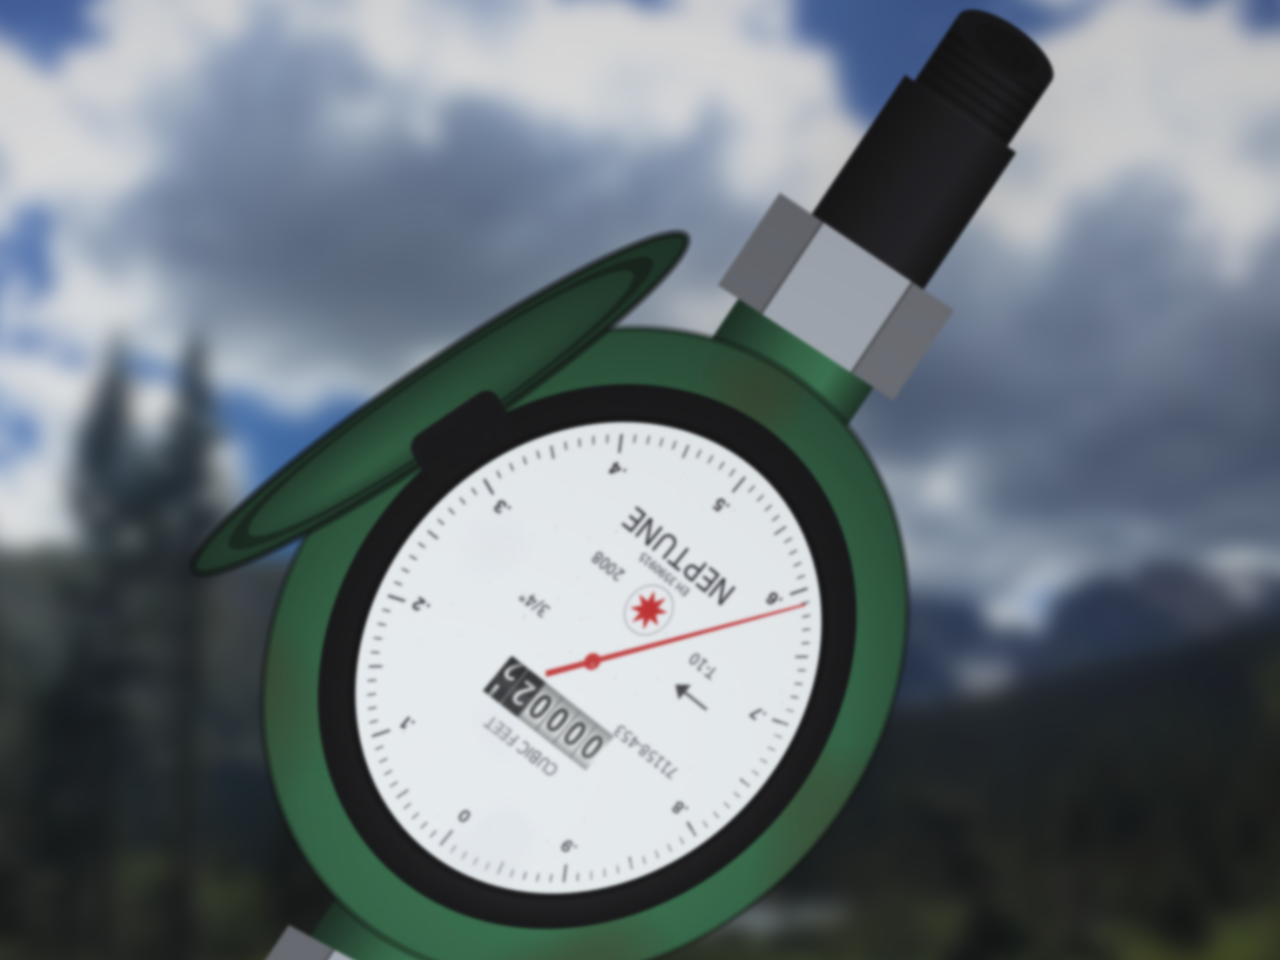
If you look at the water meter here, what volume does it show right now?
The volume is 21.61 ft³
